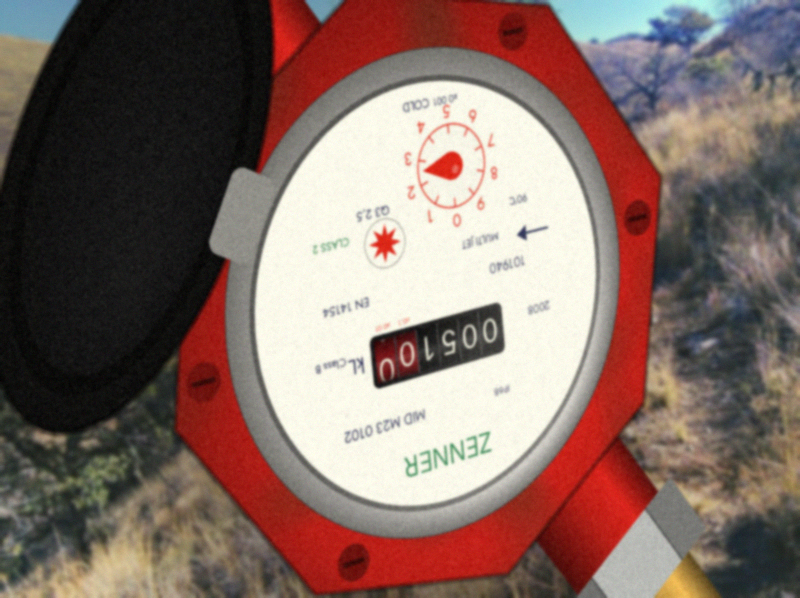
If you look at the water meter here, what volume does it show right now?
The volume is 51.002 kL
